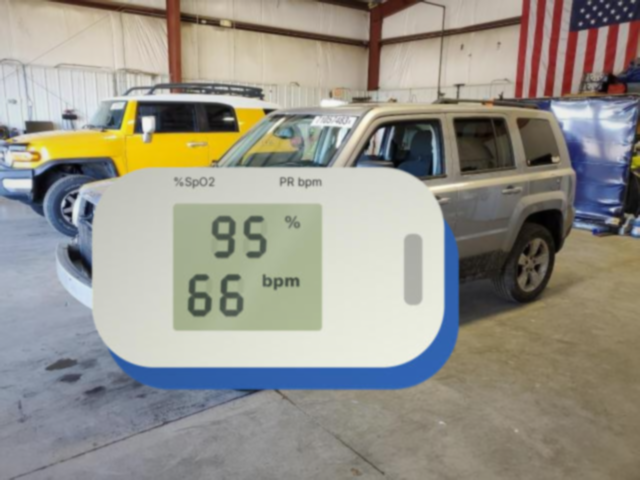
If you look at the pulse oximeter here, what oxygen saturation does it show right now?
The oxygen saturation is 95 %
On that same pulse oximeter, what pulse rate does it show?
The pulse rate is 66 bpm
